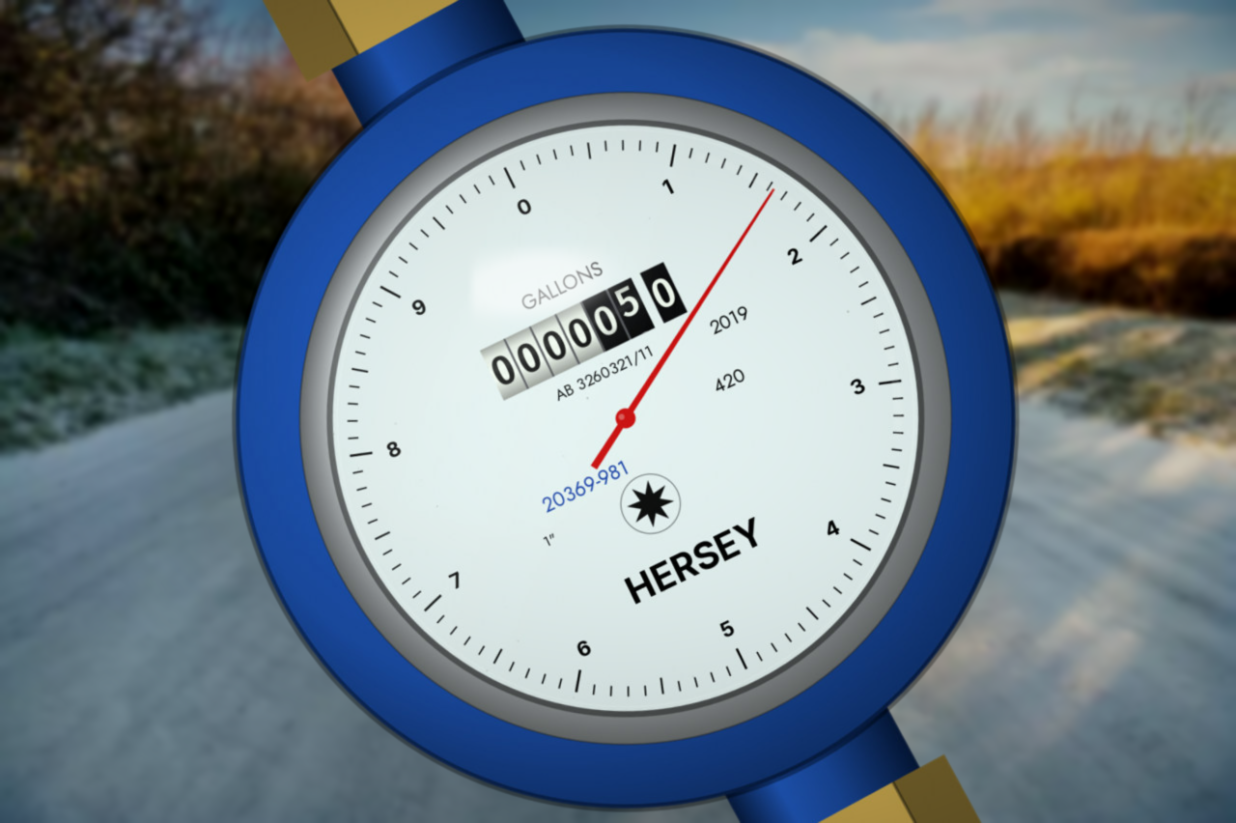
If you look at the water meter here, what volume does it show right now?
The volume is 51.6 gal
